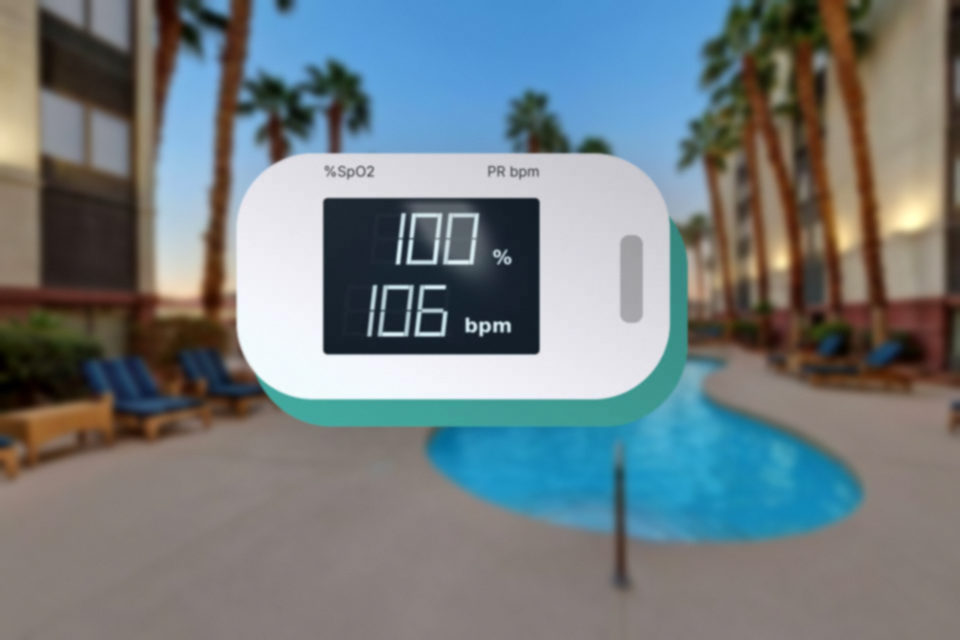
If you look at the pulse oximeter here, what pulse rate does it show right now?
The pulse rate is 106 bpm
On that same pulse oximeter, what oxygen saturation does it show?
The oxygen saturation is 100 %
